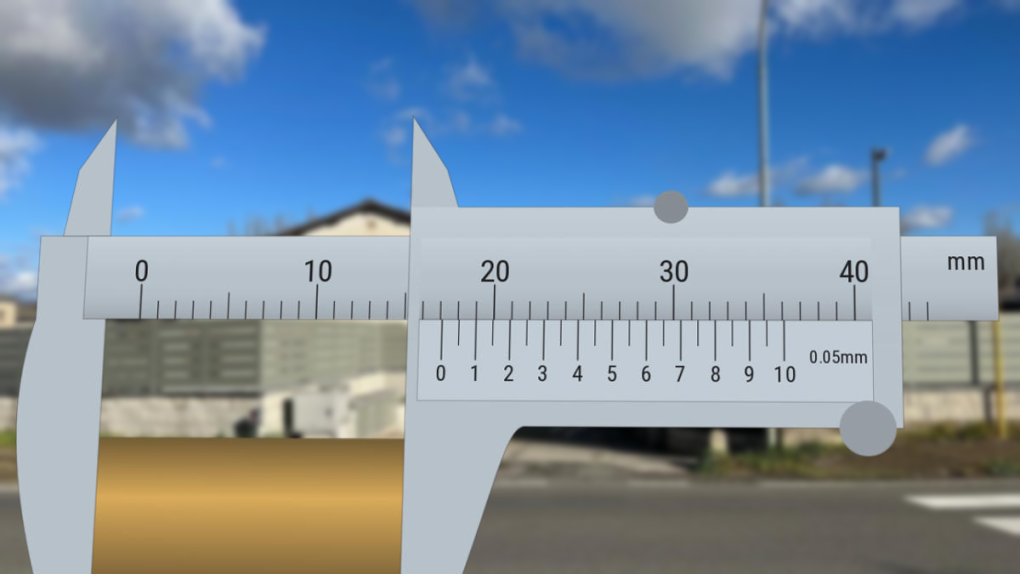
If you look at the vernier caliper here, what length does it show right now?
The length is 17.1 mm
